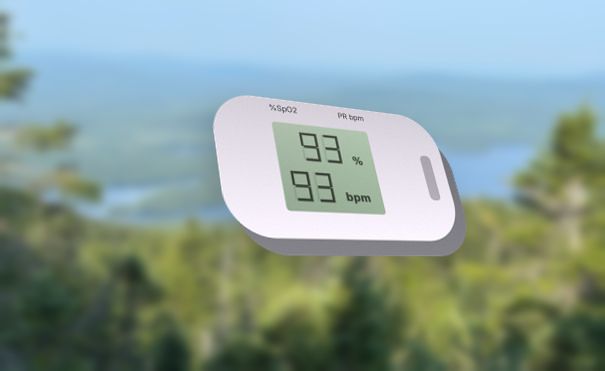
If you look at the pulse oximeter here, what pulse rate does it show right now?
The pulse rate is 93 bpm
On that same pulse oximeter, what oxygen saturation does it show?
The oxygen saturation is 93 %
